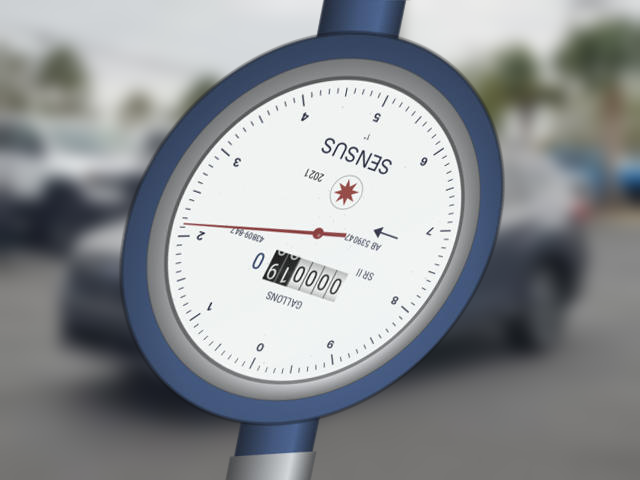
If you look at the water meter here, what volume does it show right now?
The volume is 192.1 gal
